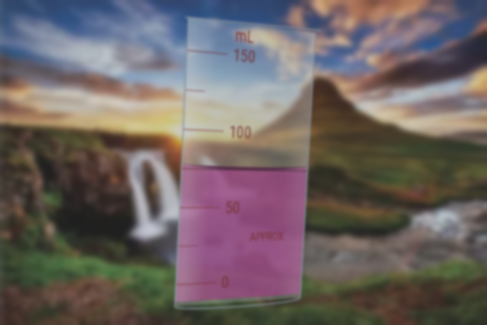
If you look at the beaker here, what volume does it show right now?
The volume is 75 mL
